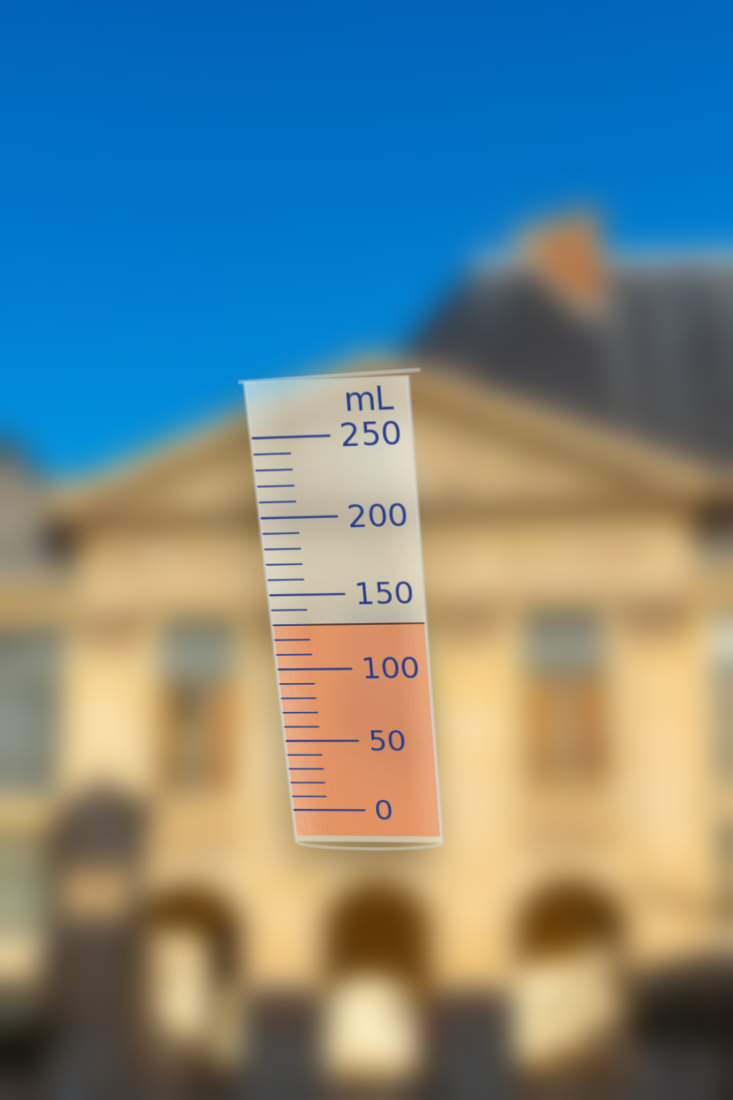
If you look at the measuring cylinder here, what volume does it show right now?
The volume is 130 mL
